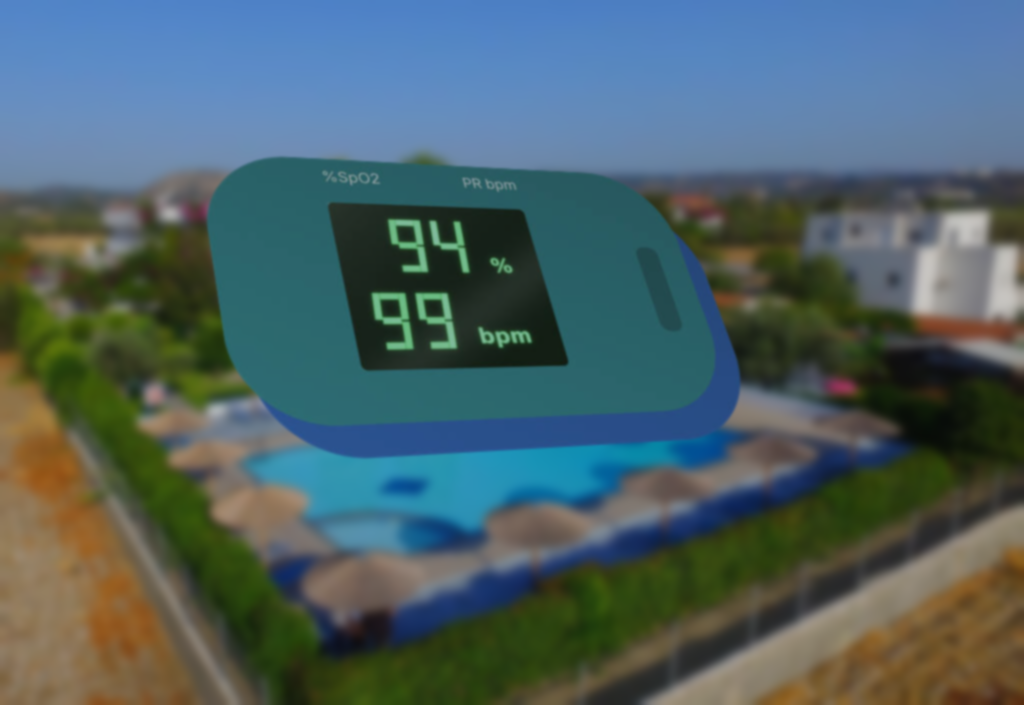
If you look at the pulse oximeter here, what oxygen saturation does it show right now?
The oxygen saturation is 94 %
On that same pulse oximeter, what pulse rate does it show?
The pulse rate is 99 bpm
